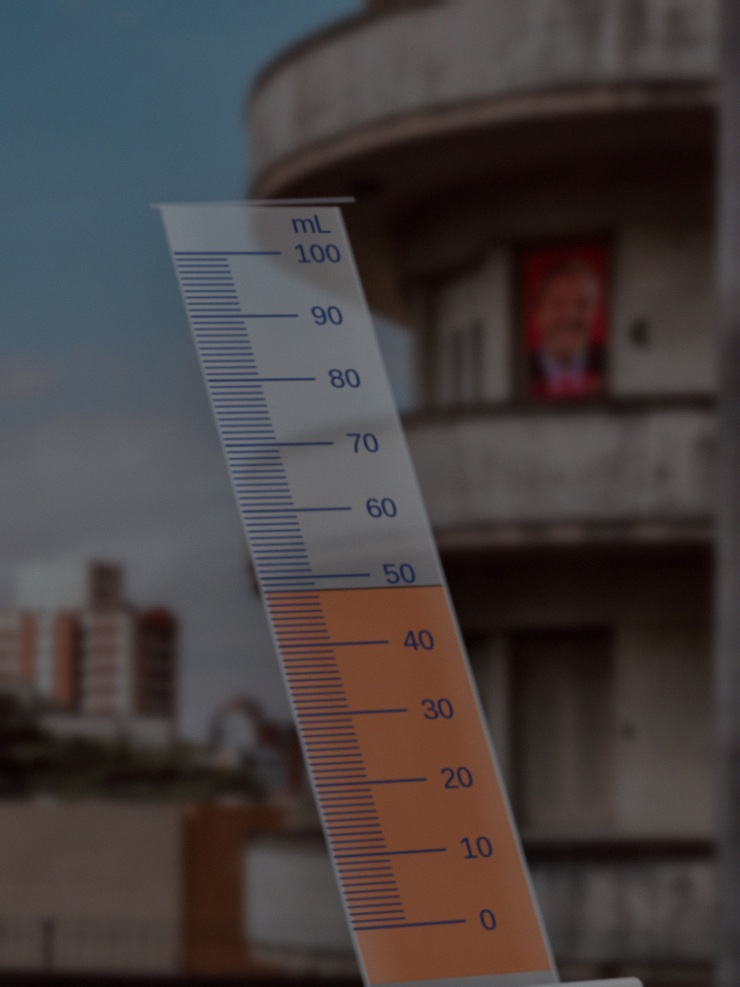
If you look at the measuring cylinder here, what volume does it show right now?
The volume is 48 mL
